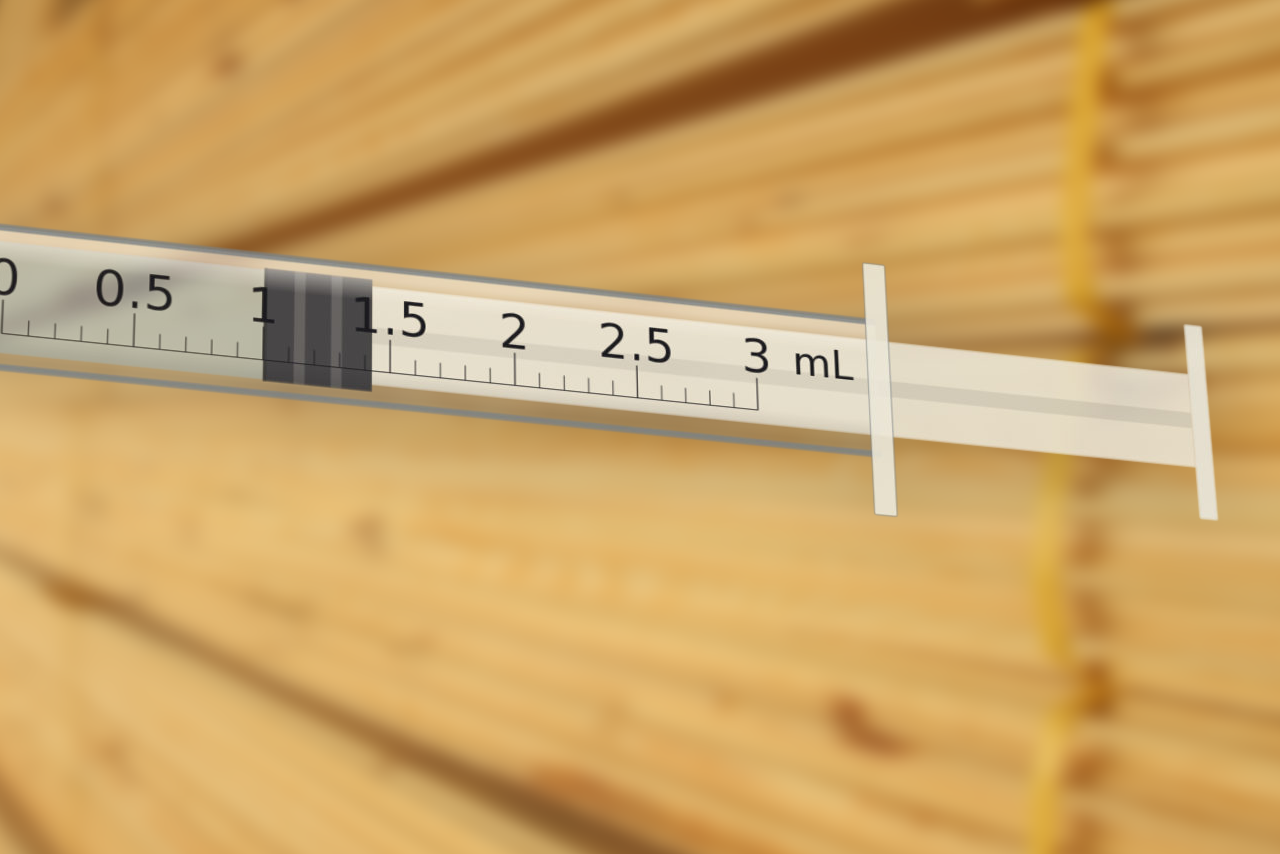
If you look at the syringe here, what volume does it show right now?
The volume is 1 mL
